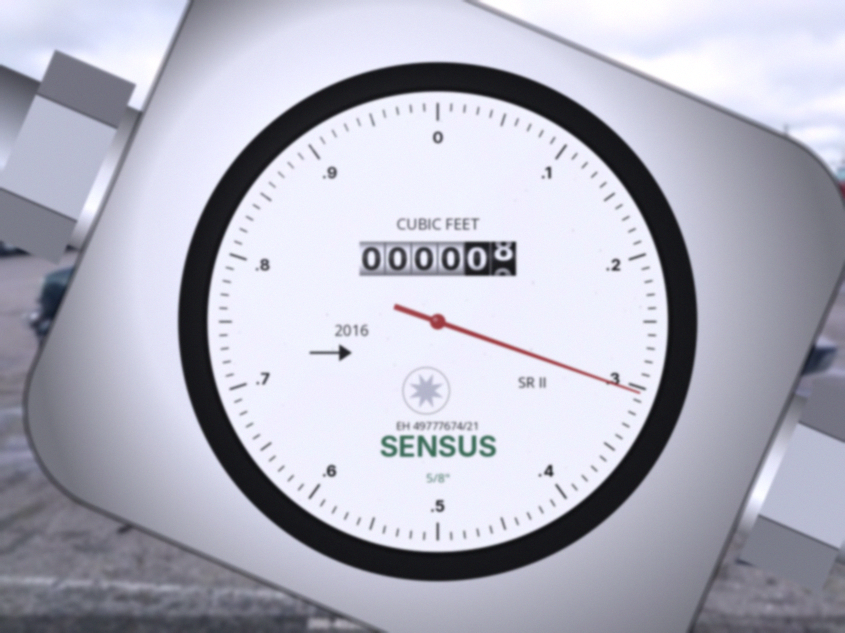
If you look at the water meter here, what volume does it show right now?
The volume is 8.30 ft³
